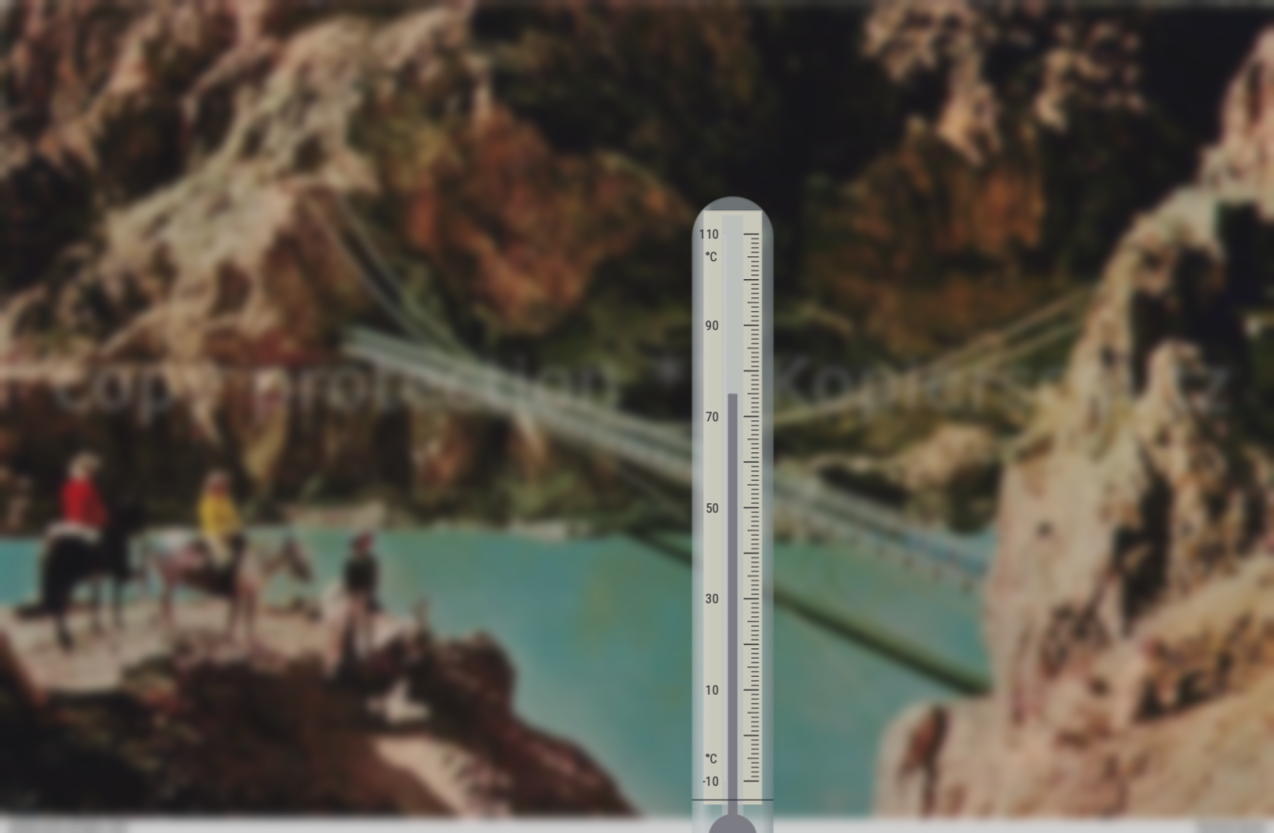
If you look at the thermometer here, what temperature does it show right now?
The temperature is 75 °C
